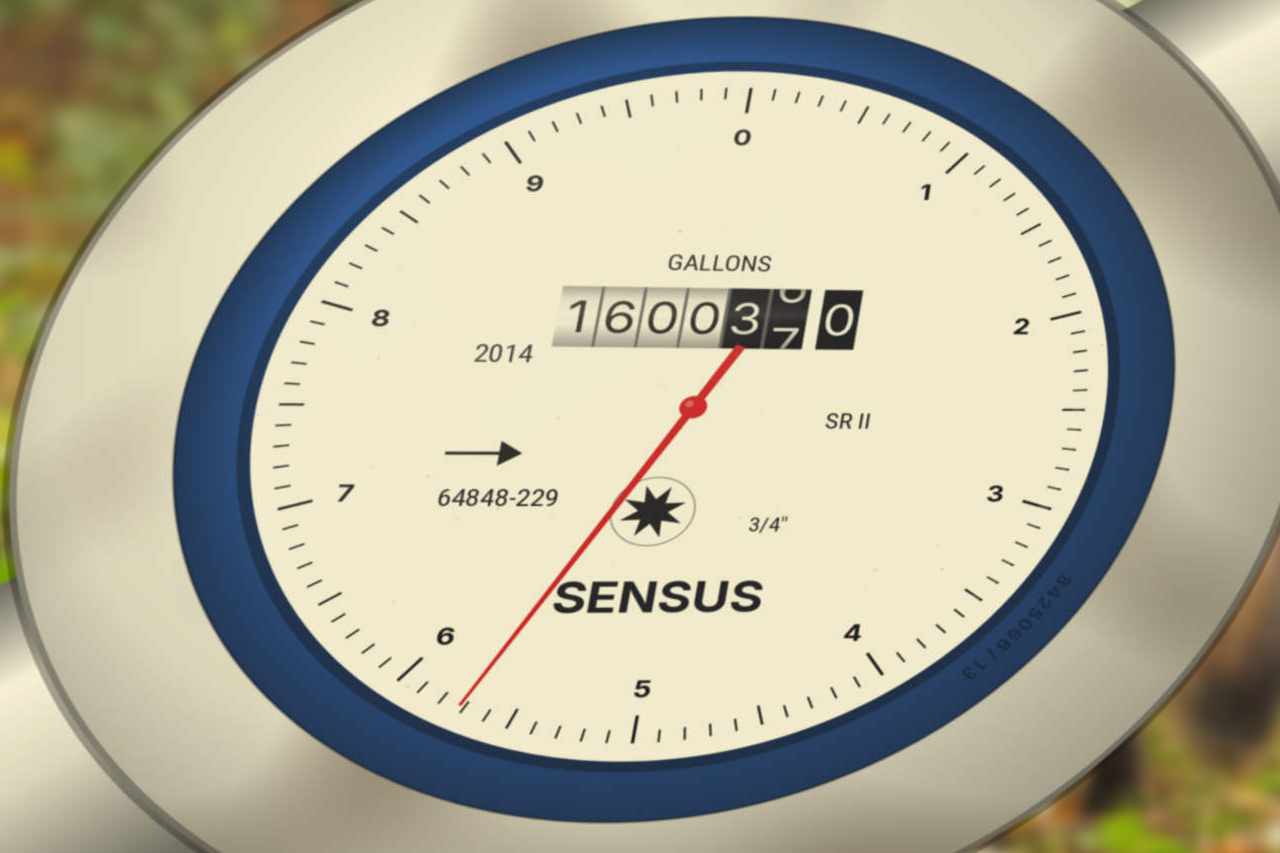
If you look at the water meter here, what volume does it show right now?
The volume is 1600365.7 gal
